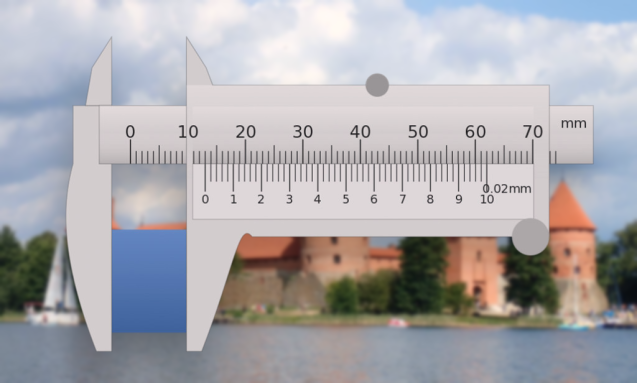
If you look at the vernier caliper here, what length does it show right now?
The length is 13.0 mm
